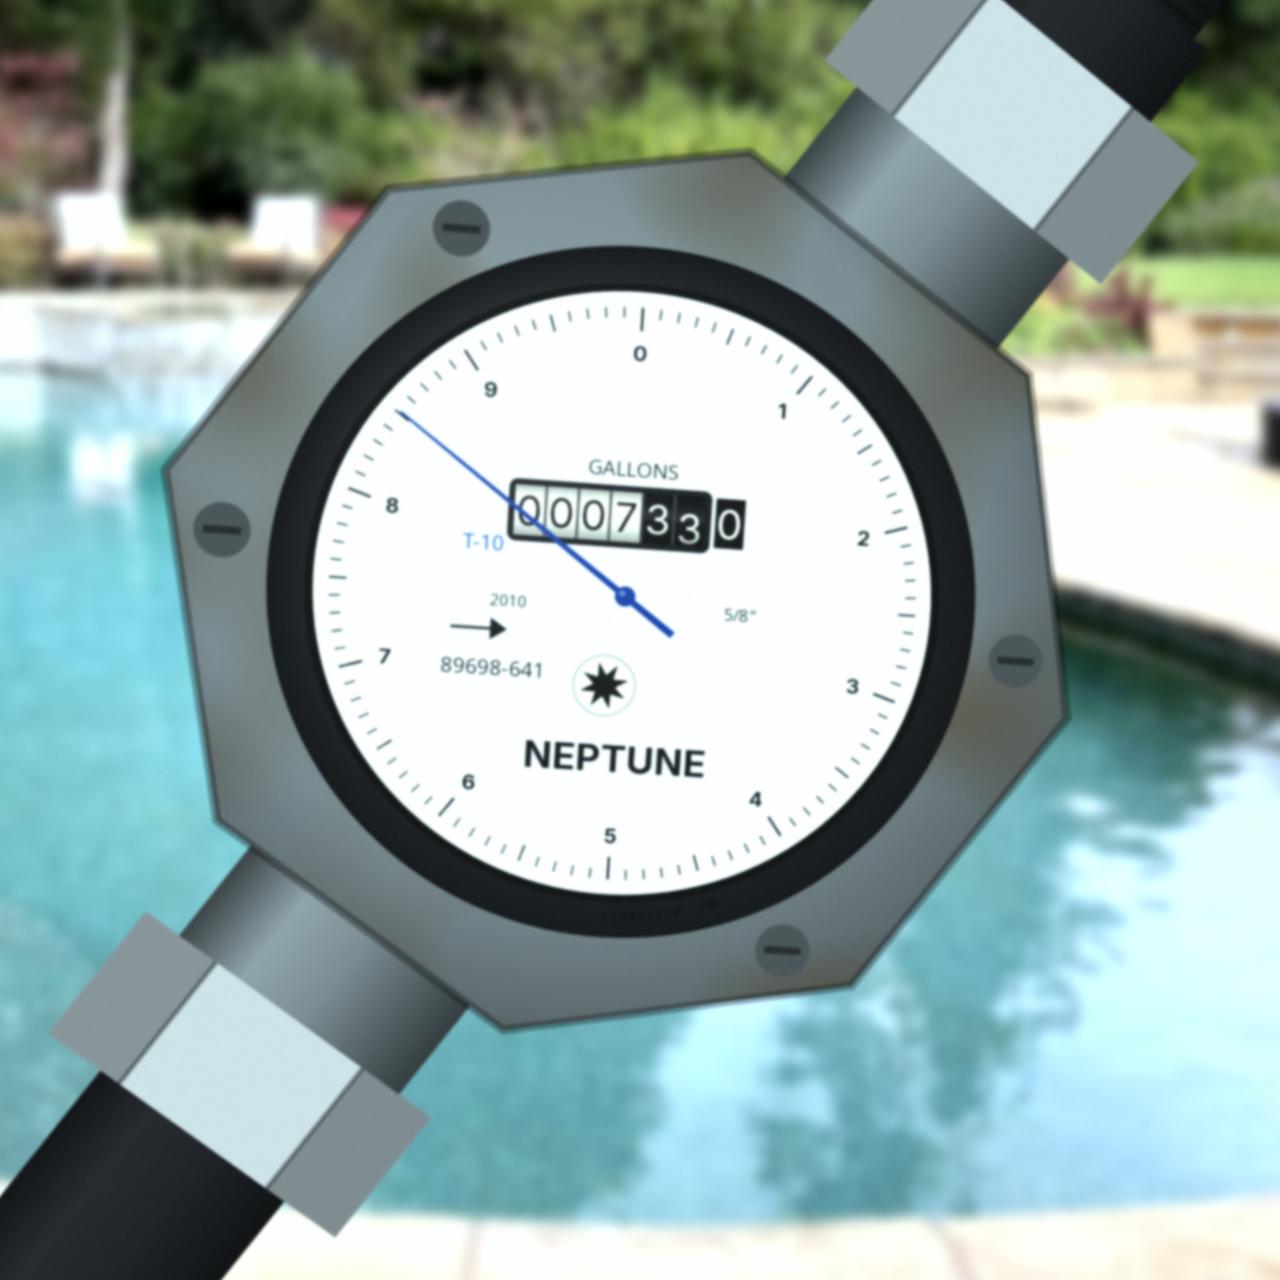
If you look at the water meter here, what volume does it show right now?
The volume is 7328.5 gal
